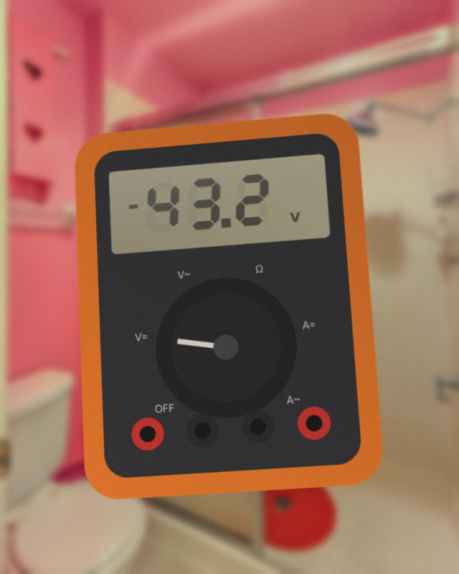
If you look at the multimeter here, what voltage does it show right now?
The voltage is -43.2 V
